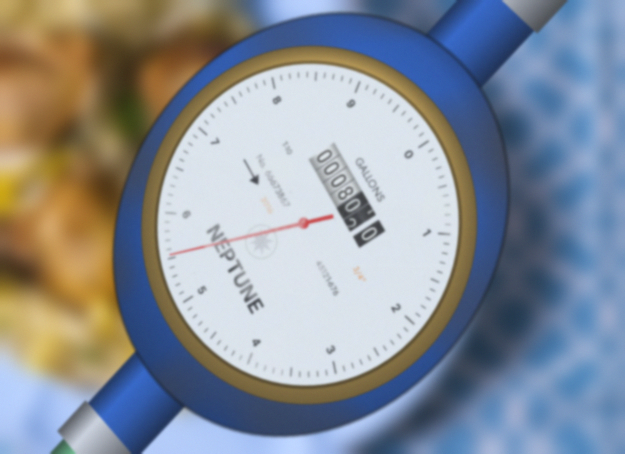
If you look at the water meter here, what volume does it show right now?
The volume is 8015.5 gal
